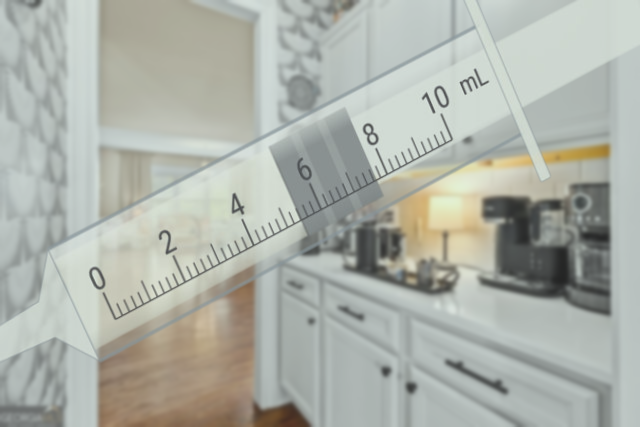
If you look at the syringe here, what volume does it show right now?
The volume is 5.4 mL
